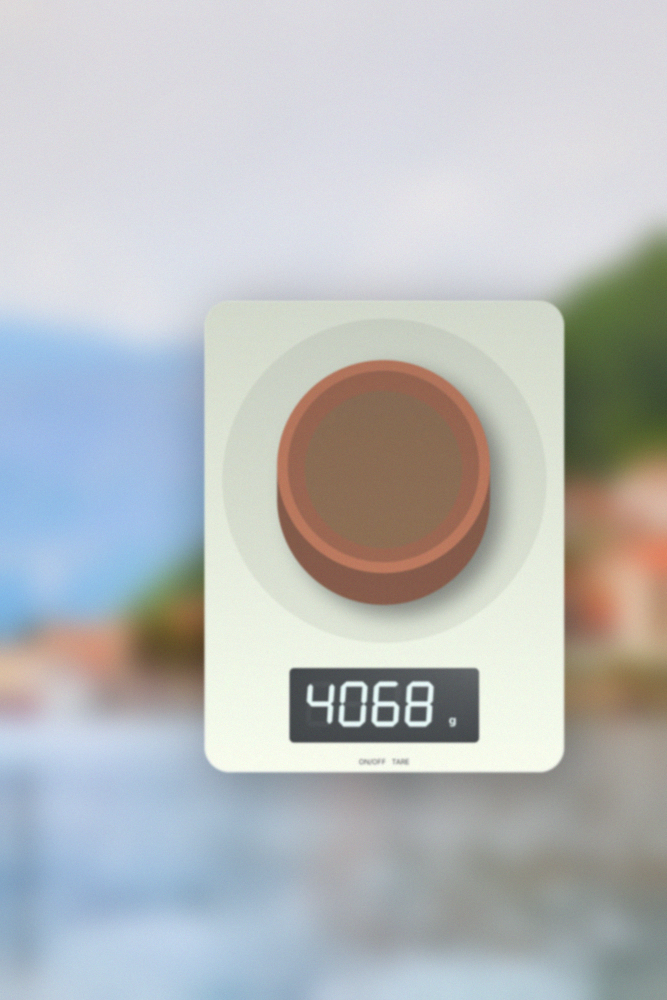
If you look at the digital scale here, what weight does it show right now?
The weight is 4068 g
